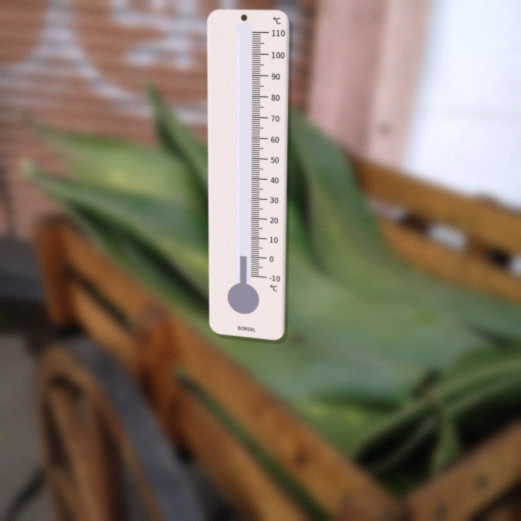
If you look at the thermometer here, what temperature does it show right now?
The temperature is 0 °C
